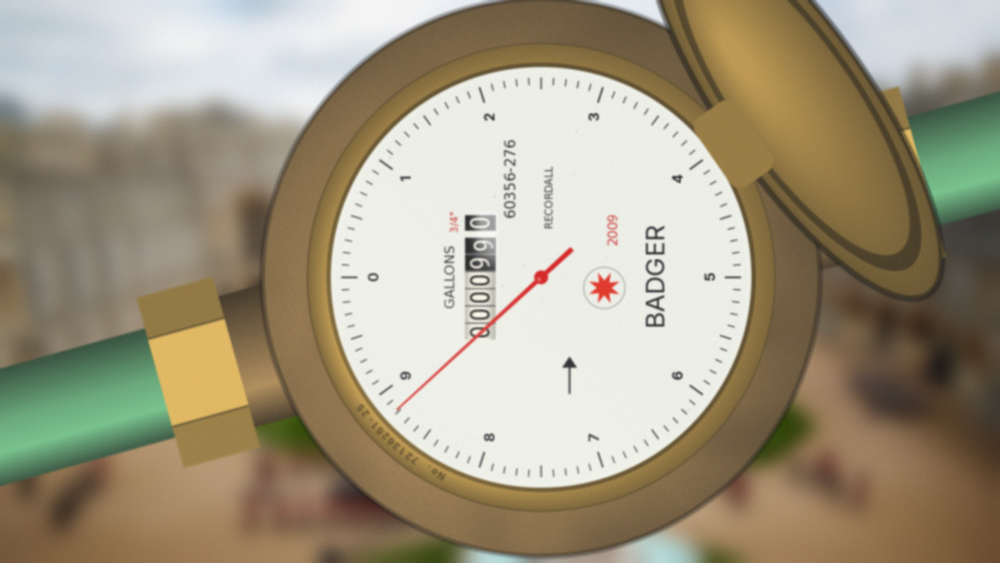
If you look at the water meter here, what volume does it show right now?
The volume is 988.8 gal
